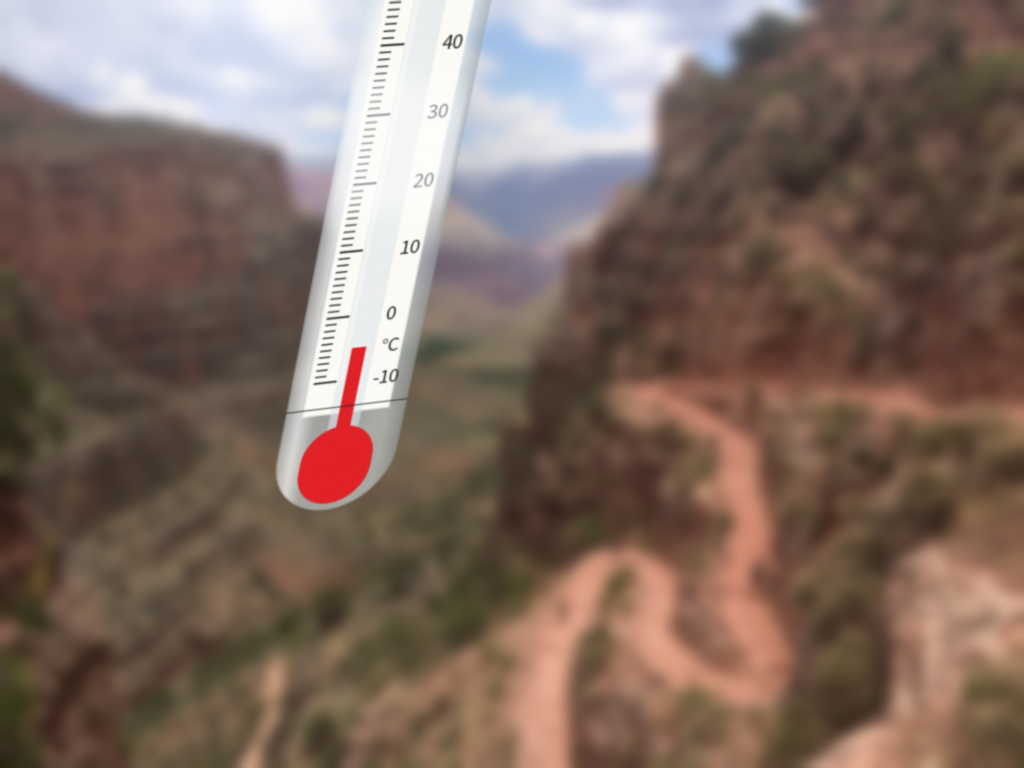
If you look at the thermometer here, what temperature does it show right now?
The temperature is -5 °C
